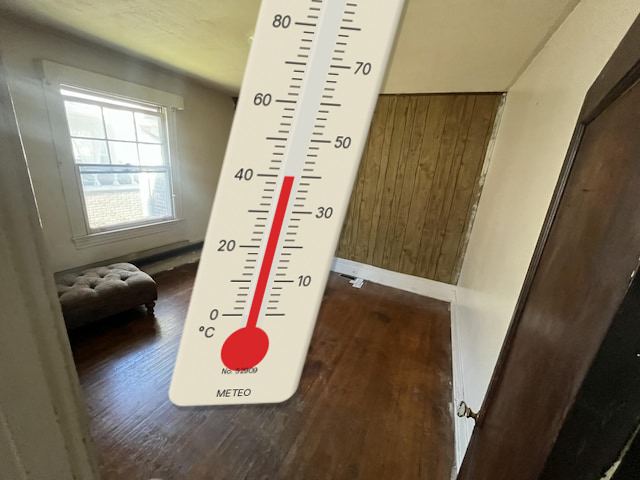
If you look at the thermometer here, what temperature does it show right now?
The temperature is 40 °C
